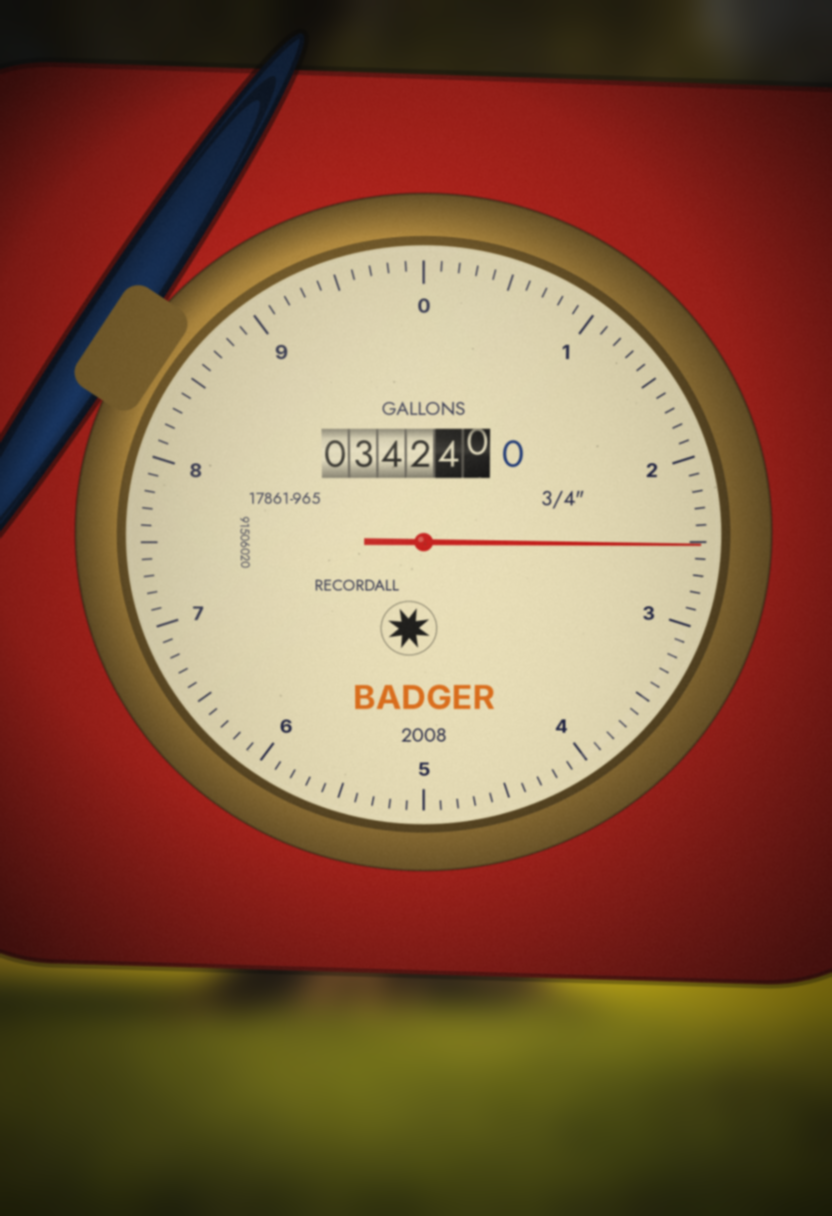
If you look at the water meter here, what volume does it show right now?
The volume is 342402.5 gal
